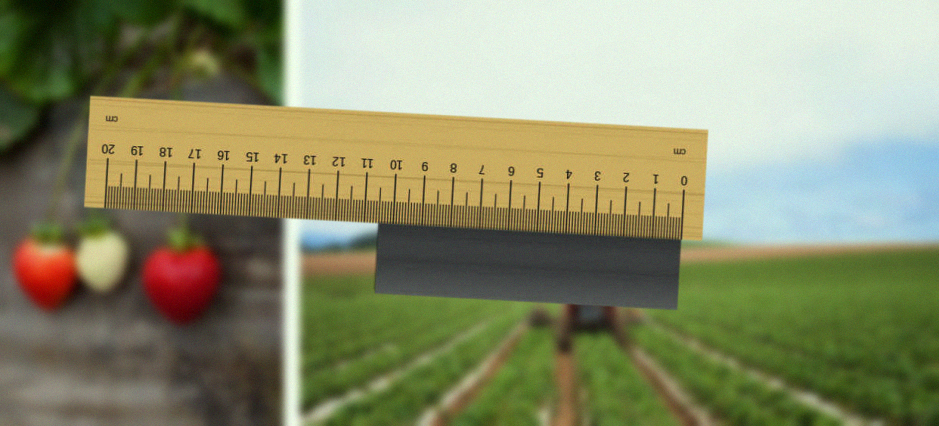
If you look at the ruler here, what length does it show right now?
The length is 10.5 cm
